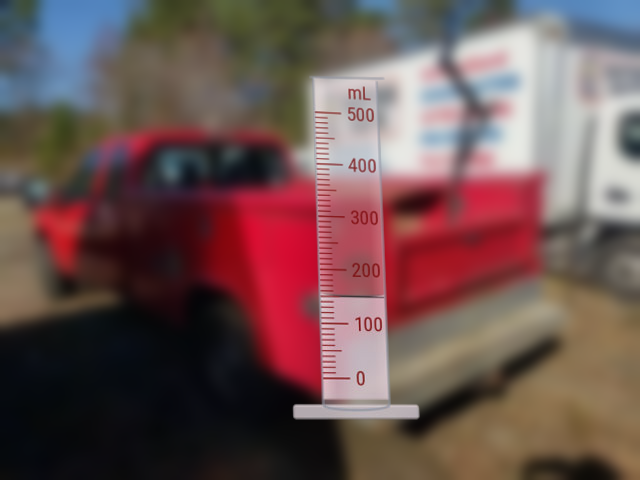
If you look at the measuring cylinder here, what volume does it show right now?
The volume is 150 mL
